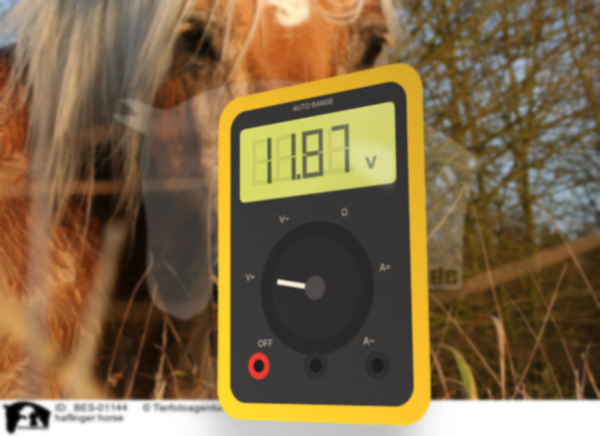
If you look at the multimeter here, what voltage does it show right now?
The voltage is 11.87 V
